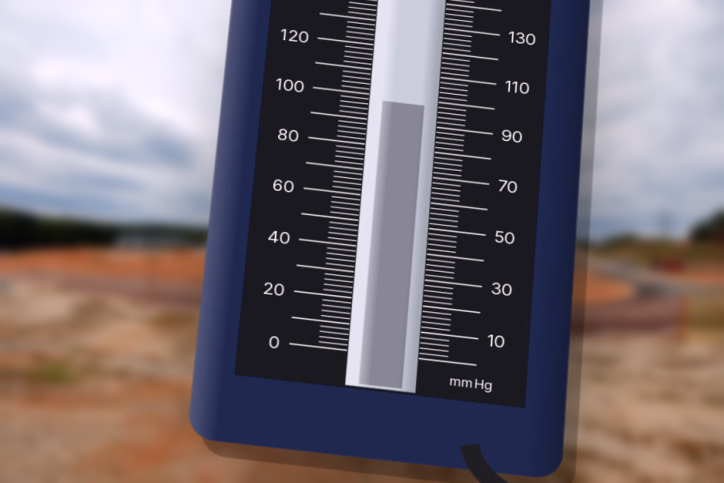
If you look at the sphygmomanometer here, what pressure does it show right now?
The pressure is 98 mmHg
